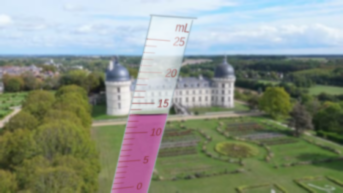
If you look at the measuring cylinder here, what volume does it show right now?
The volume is 13 mL
